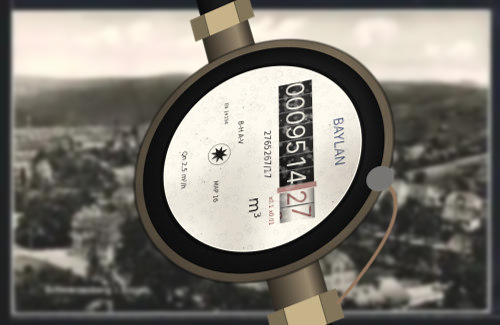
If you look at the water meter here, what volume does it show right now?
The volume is 9514.27 m³
